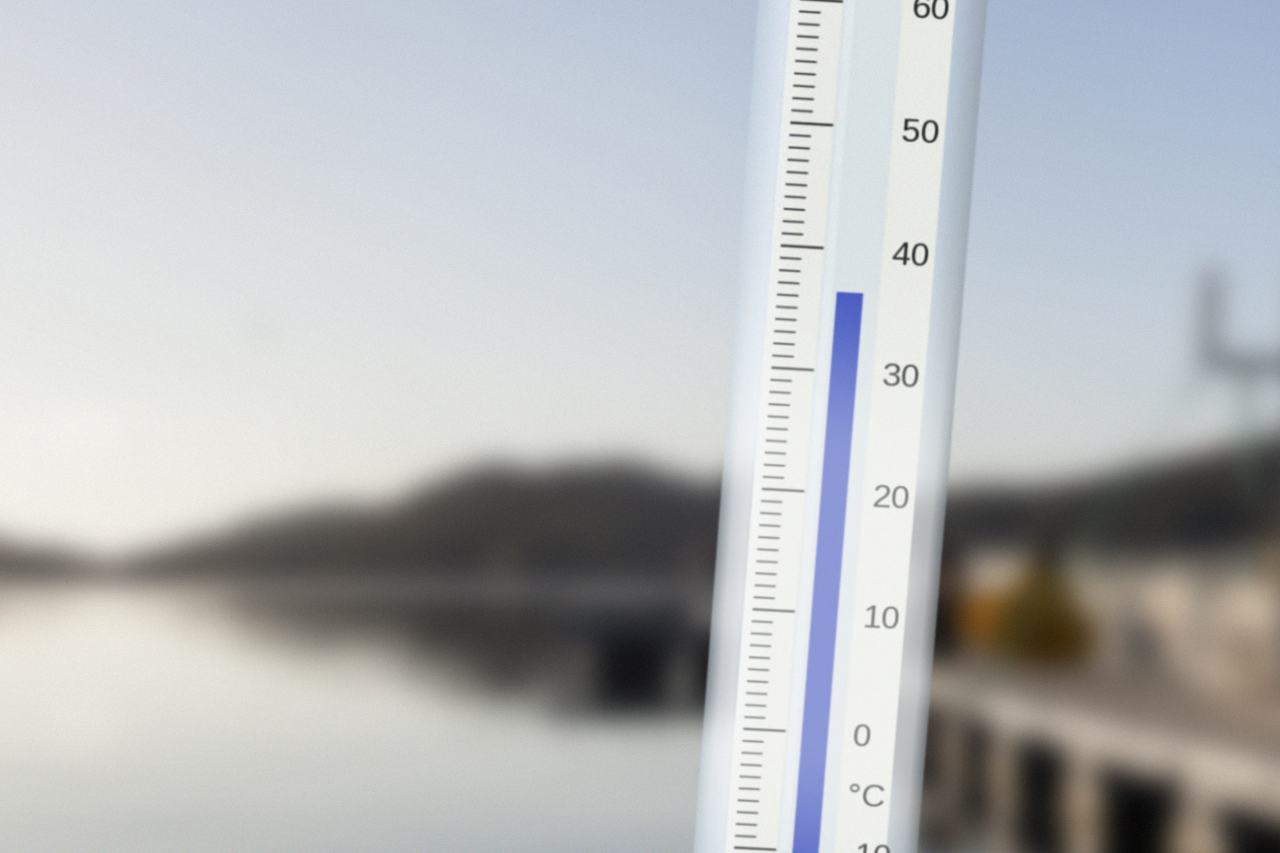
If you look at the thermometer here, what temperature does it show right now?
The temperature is 36.5 °C
